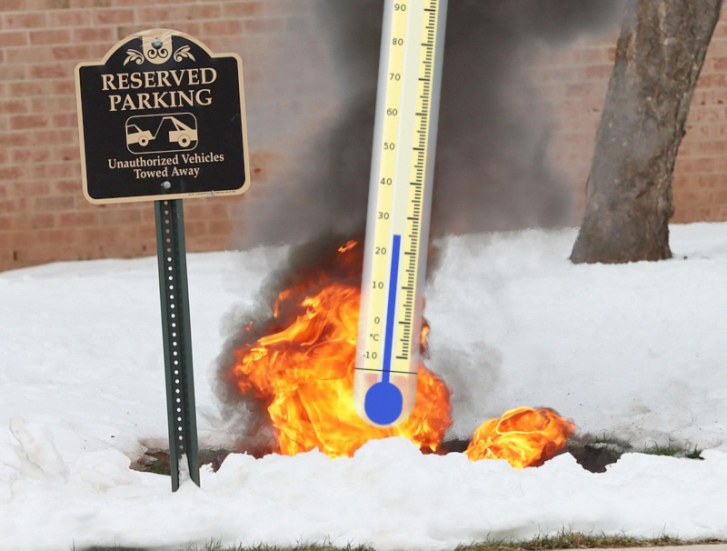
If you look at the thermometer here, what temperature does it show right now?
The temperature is 25 °C
